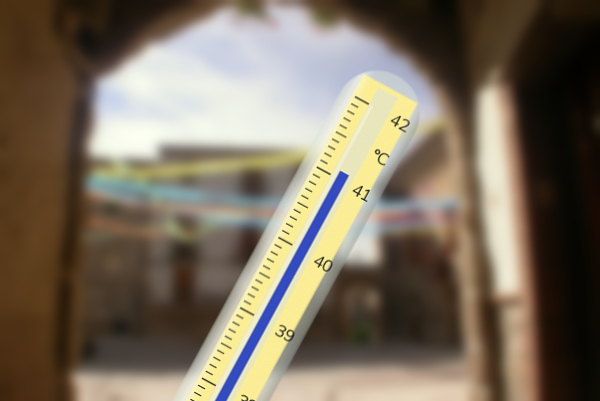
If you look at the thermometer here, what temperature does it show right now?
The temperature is 41.1 °C
